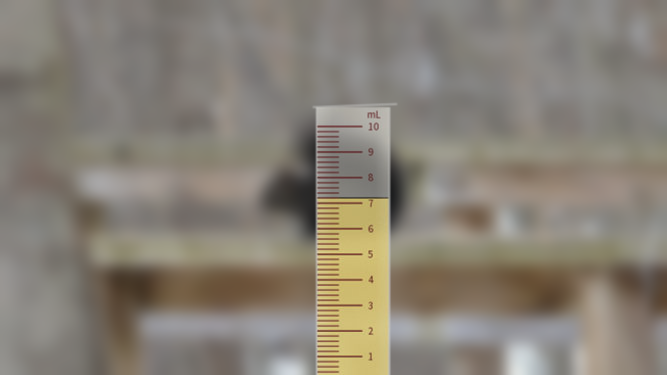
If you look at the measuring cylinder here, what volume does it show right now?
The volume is 7.2 mL
